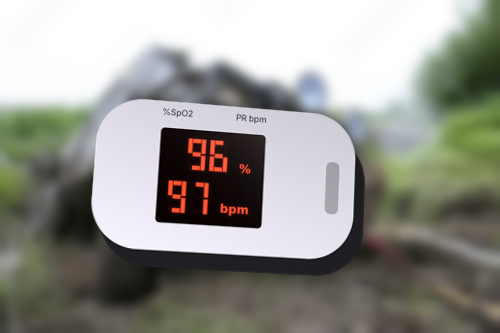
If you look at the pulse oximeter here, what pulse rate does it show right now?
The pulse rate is 97 bpm
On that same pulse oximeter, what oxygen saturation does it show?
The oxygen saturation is 96 %
